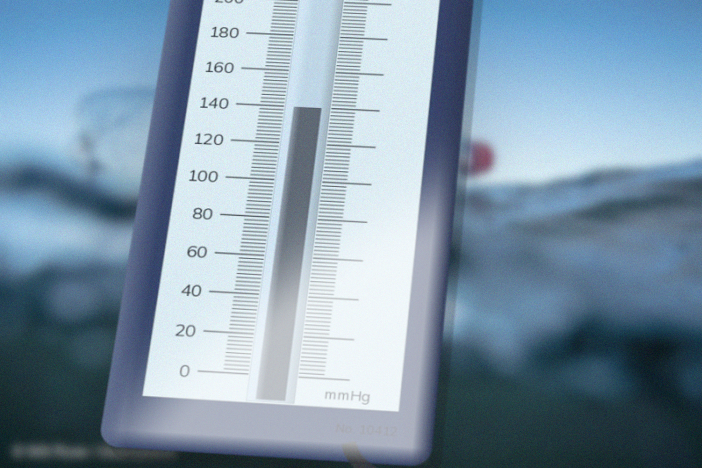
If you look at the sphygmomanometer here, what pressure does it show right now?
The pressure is 140 mmHg
